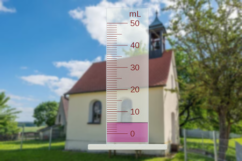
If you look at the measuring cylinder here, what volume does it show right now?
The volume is 5 mL
